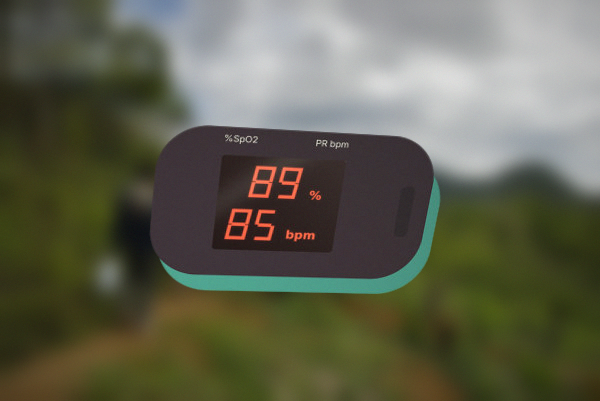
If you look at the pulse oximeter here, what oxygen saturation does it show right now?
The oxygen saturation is 89 %
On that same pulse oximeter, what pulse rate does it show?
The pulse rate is 85 bpm
